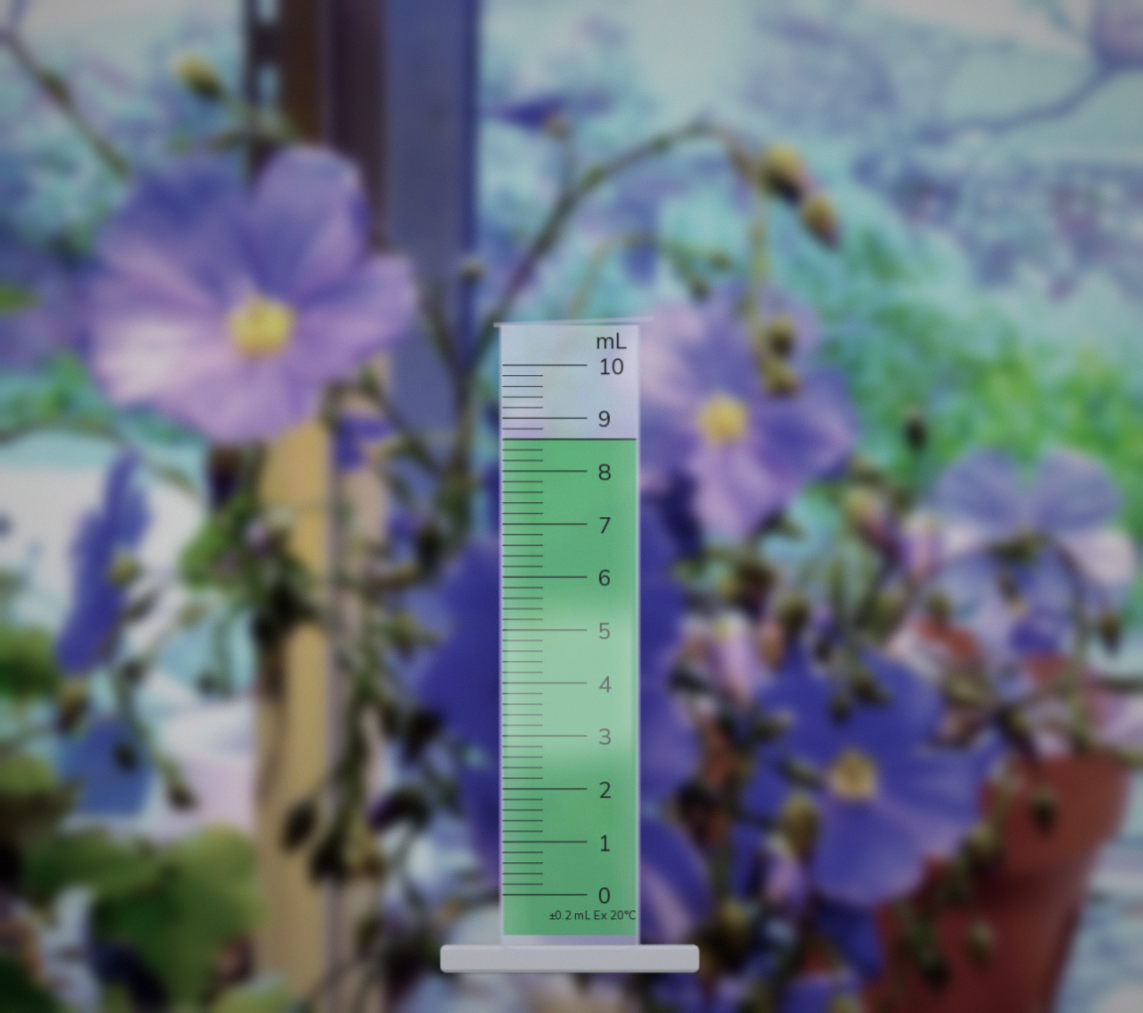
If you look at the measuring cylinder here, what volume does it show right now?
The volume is 8.6 mL
